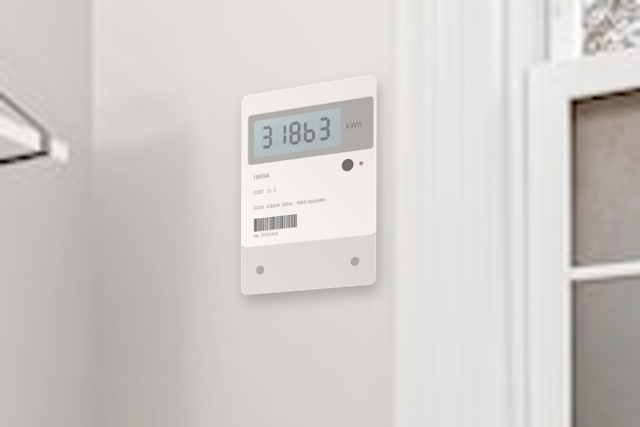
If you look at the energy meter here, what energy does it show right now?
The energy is 31863 kWh
